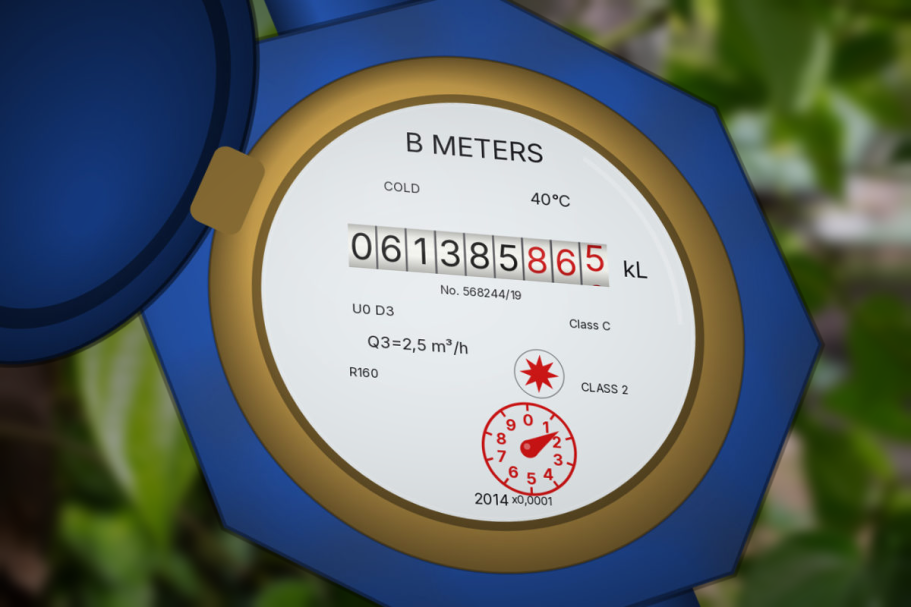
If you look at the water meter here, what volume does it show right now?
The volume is 61385.8651 kL
